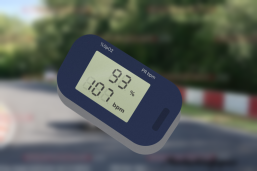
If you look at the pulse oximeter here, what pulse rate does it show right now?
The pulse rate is 107 bpm
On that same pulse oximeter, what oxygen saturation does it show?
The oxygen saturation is 93 %
